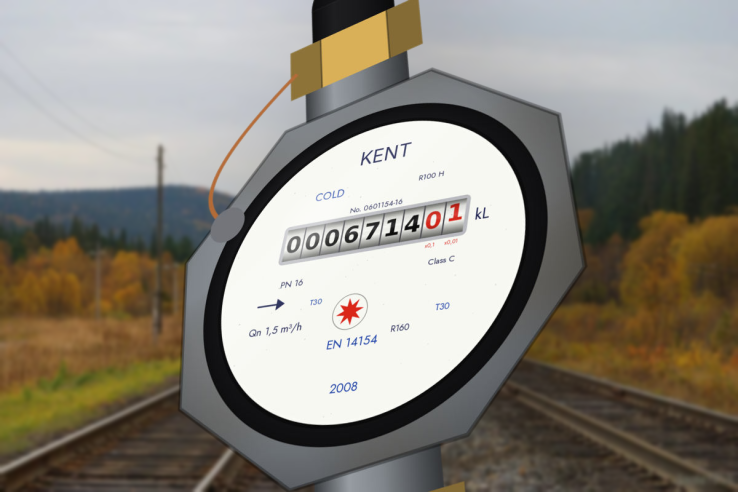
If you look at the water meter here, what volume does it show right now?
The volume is 6714.01 kL
